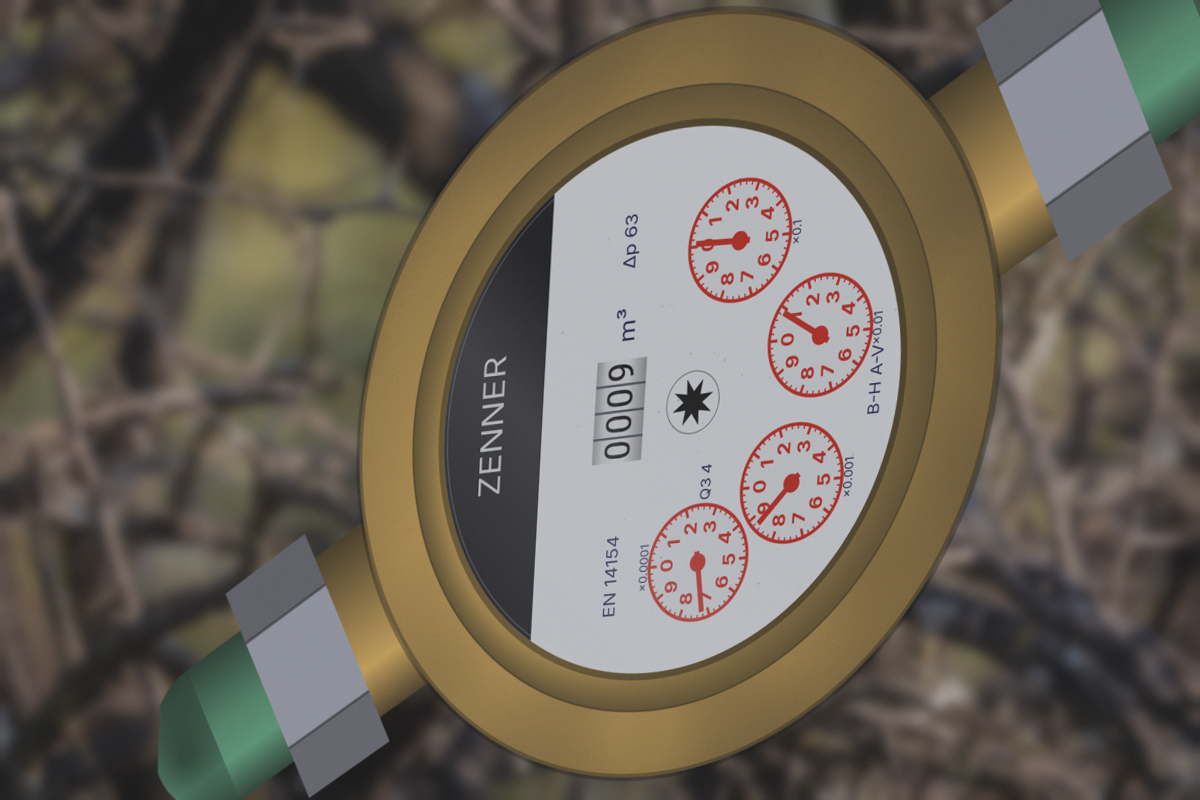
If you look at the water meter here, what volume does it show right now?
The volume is 9.0087 m³
